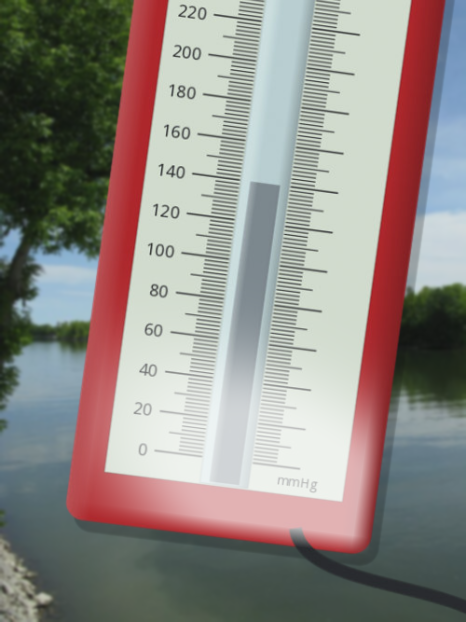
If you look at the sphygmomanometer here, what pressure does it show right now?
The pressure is 140 mmHg
